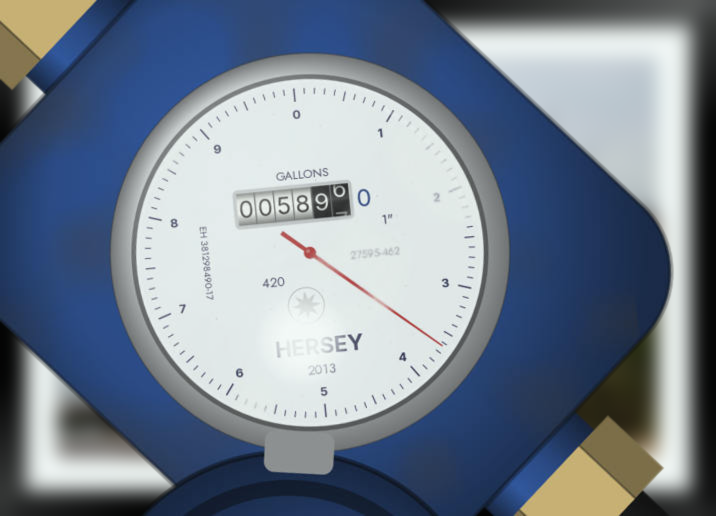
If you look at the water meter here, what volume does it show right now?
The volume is 58963.6 gal
